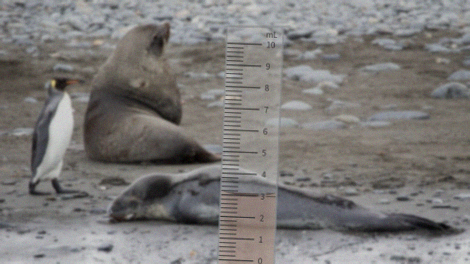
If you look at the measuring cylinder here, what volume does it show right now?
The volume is 3 mL
